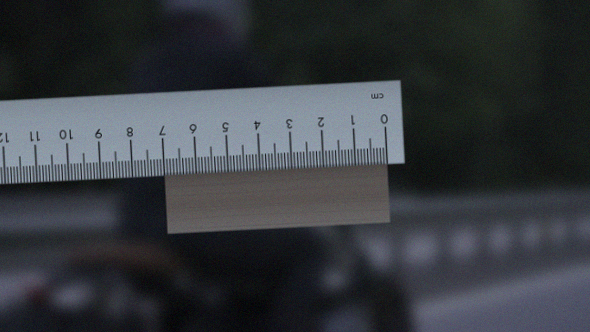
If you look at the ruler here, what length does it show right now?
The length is 7 cm
